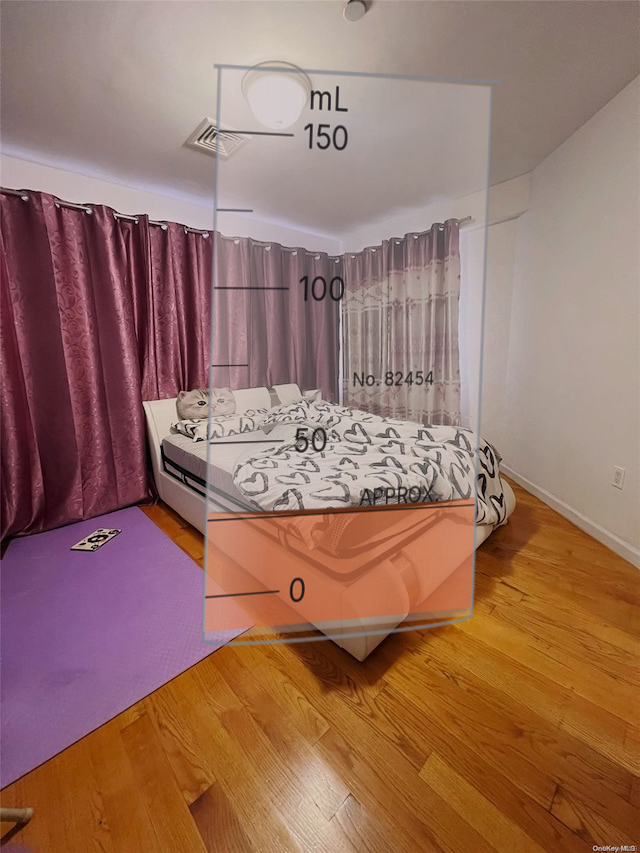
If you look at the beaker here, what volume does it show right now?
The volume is 25 mL
